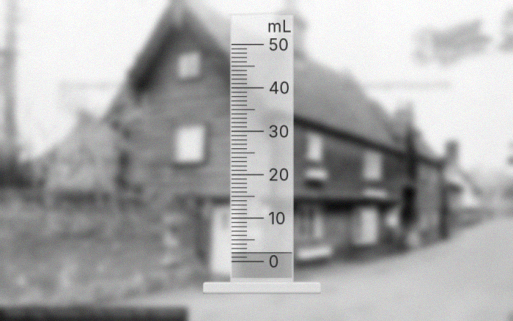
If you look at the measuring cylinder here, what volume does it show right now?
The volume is 2 mL
